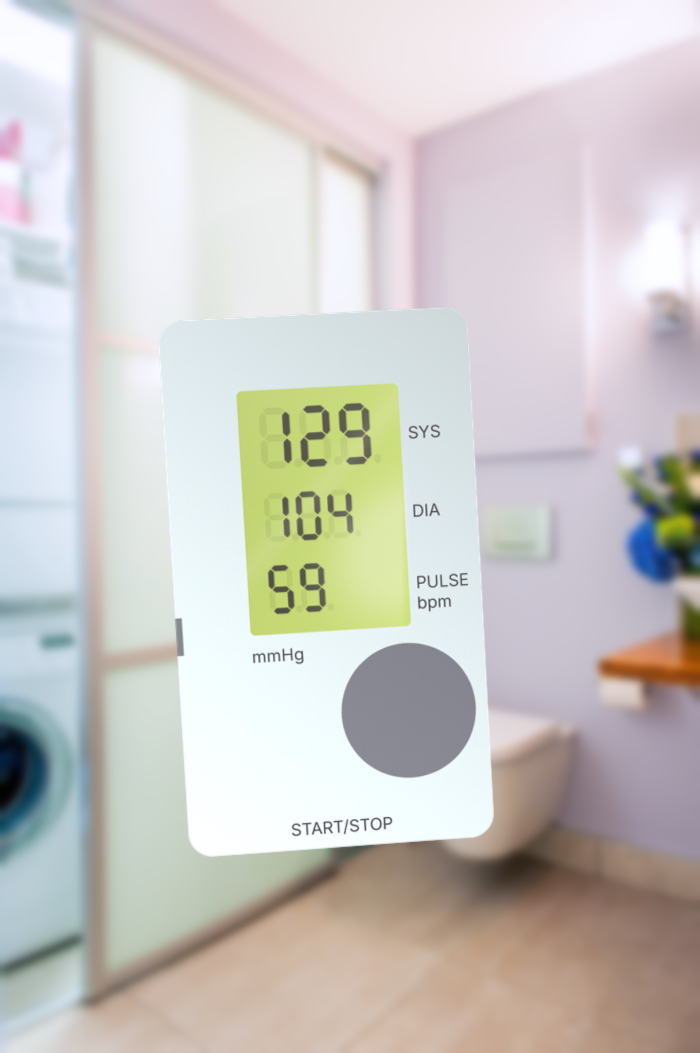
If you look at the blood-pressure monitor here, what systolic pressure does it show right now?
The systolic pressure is 129 mmHg
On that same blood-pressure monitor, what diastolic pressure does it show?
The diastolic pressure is 104 mmHg
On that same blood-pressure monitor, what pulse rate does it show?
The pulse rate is 59 bpm
